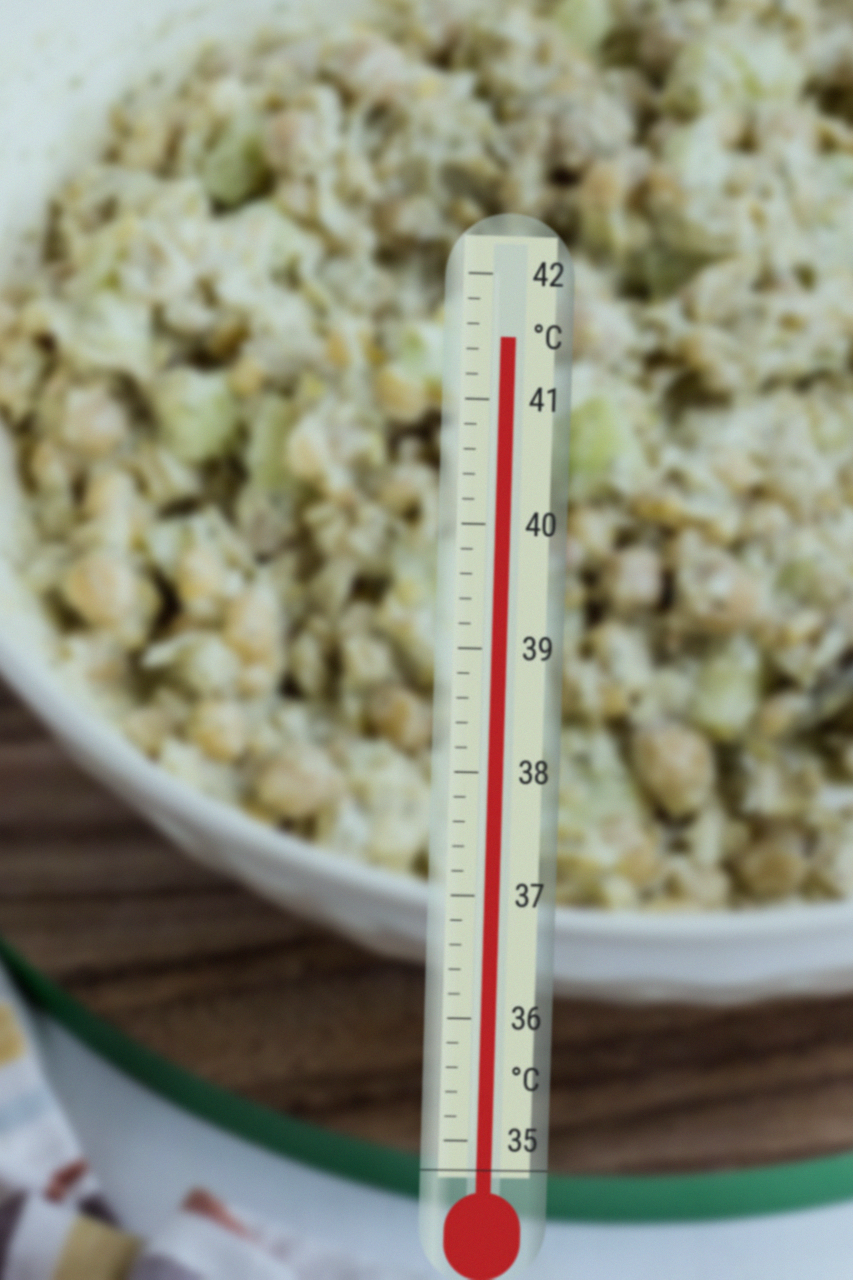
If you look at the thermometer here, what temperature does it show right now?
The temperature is 41.5 °C
